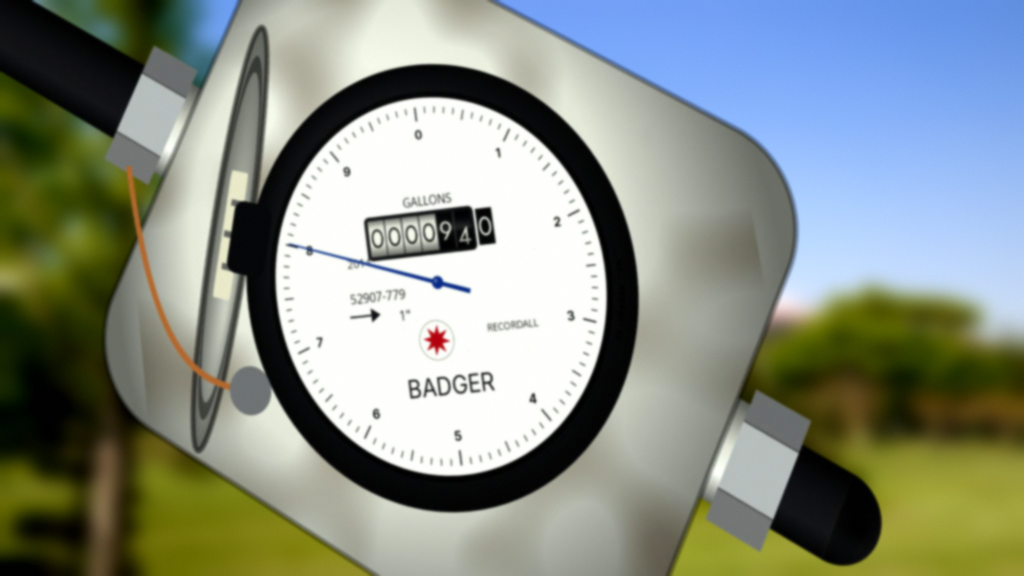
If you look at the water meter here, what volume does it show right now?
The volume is 938.0 gal
